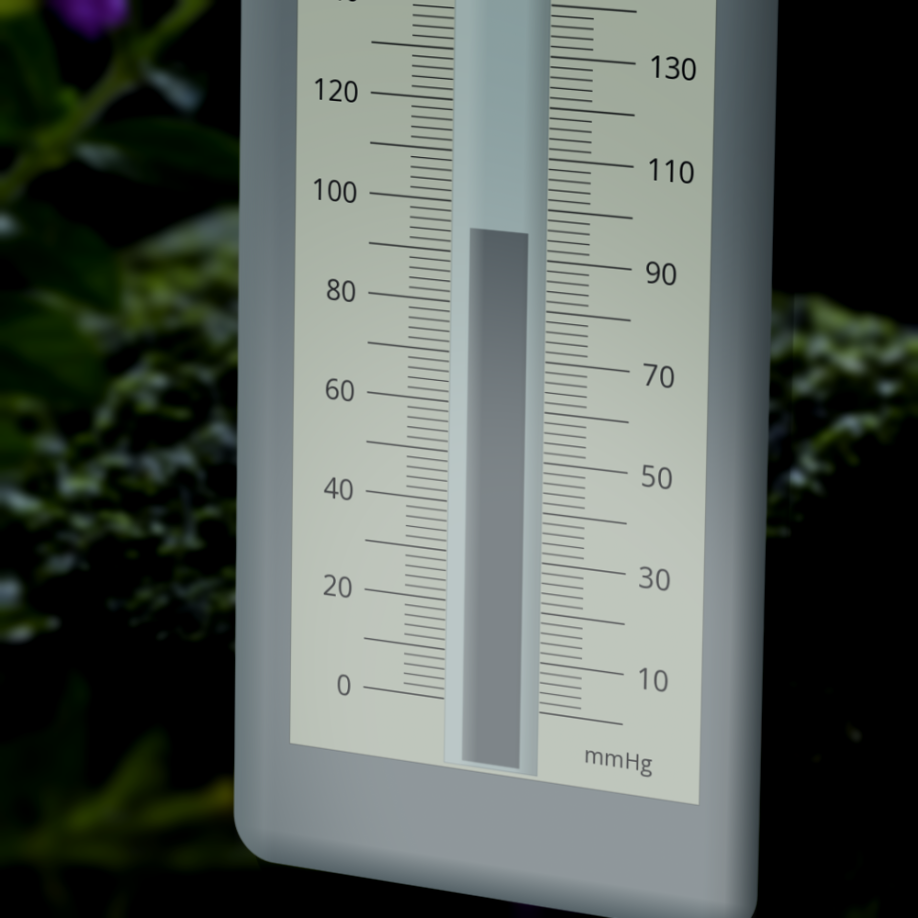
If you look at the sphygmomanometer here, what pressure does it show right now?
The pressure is 95 mmHg
